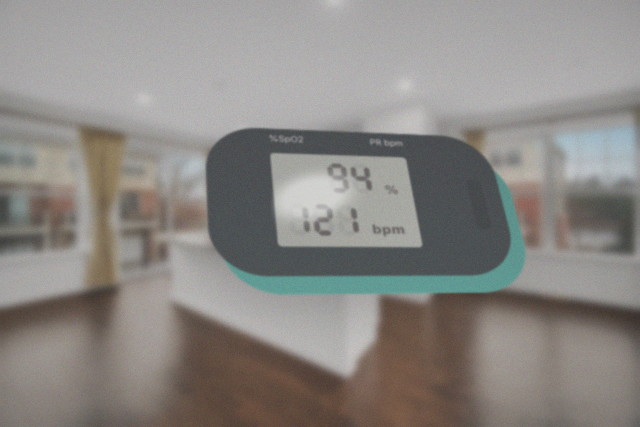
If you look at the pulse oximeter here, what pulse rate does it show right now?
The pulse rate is 121 bpm
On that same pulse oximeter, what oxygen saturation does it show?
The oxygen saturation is 94 %
